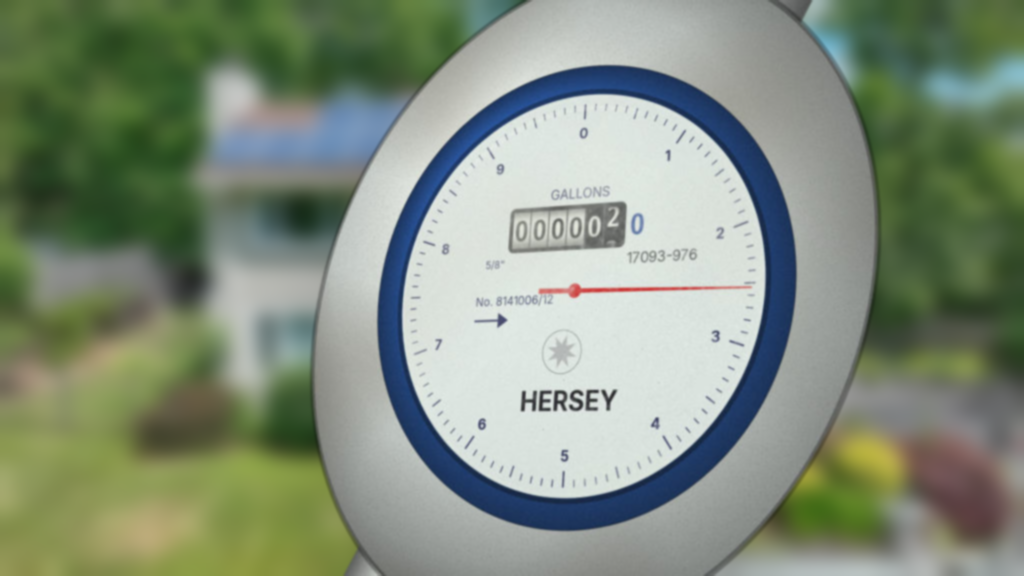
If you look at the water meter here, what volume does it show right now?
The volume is 22.5 gal
